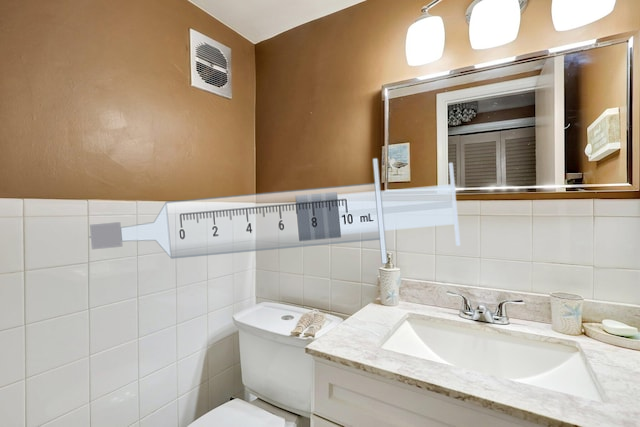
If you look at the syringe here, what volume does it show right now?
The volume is 7 mL
